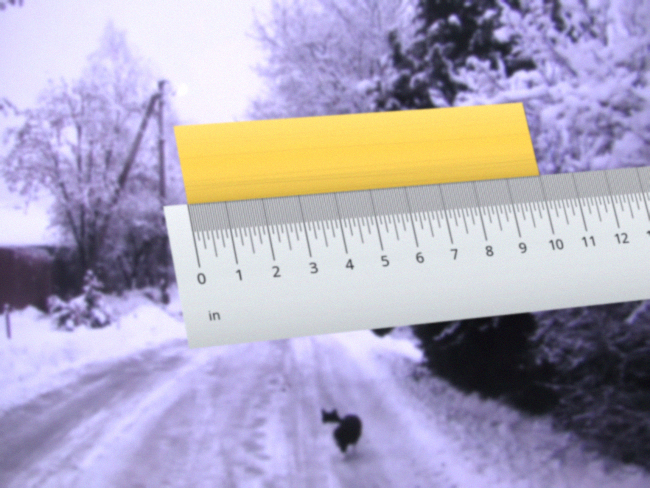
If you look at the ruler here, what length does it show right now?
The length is 10 in
